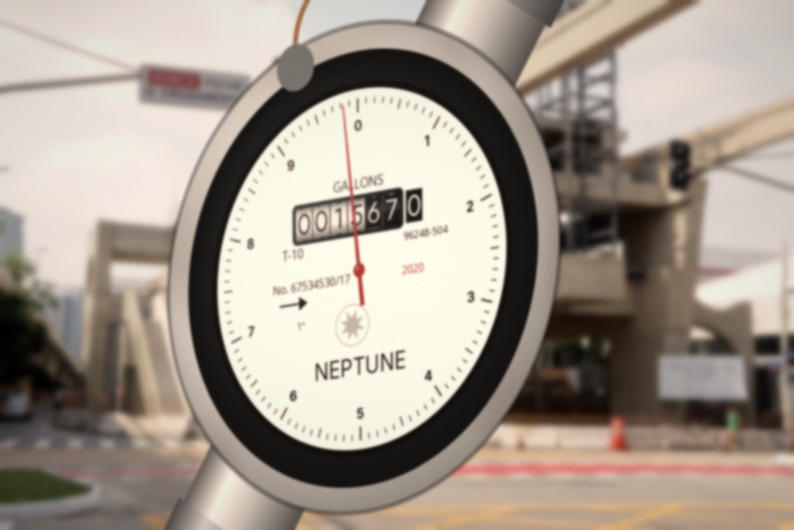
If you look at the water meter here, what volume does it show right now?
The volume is 15669.8 gal
